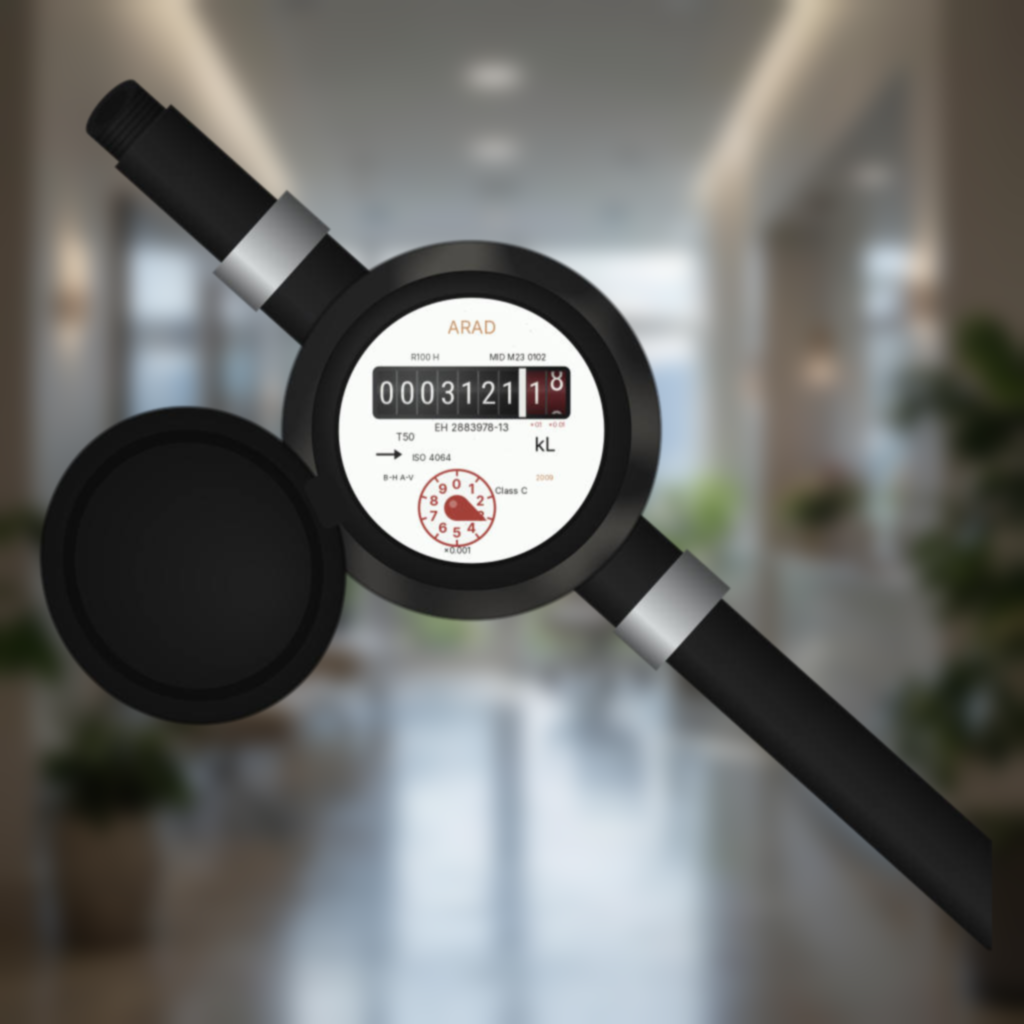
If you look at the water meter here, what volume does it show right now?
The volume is 3121.183 kL
